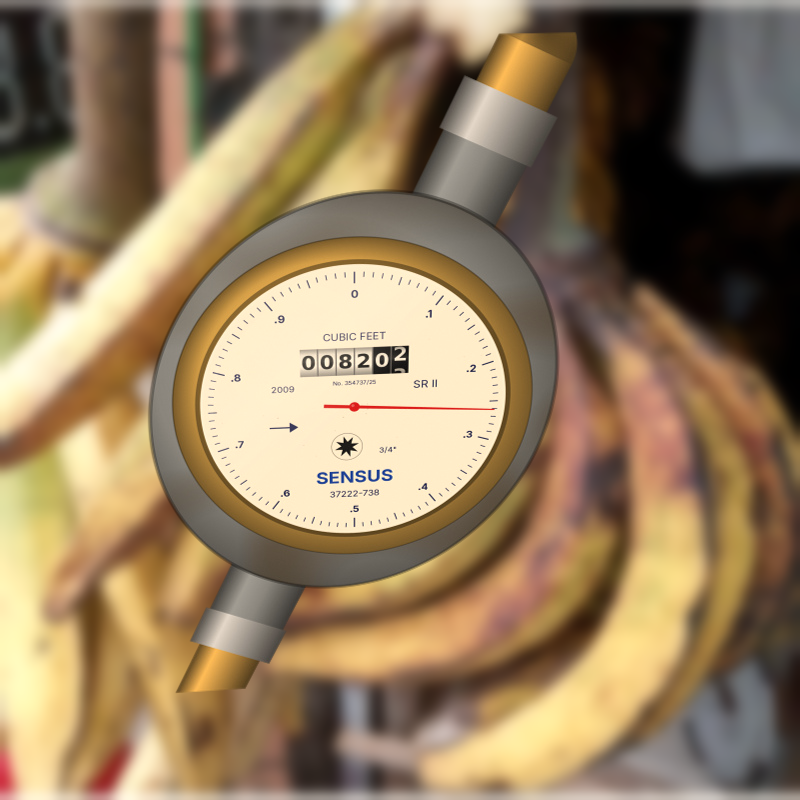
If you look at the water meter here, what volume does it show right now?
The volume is 8202.26 ft³
